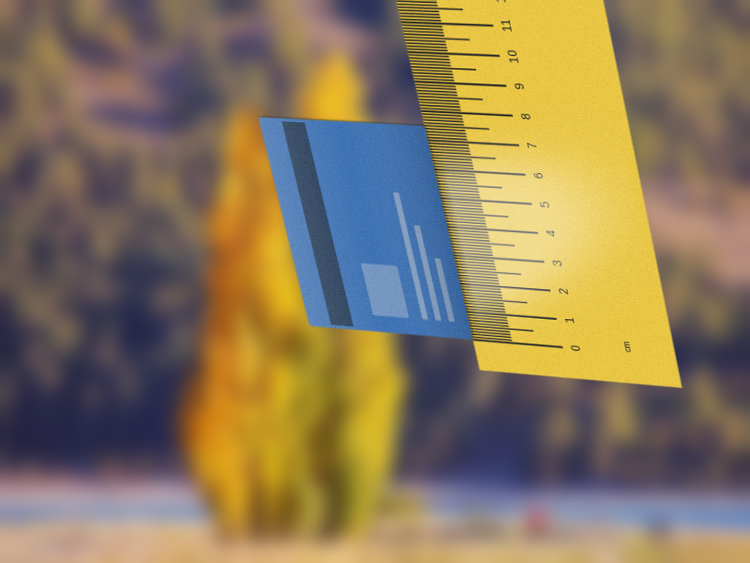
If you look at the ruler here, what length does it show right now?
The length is 7.5 cm
